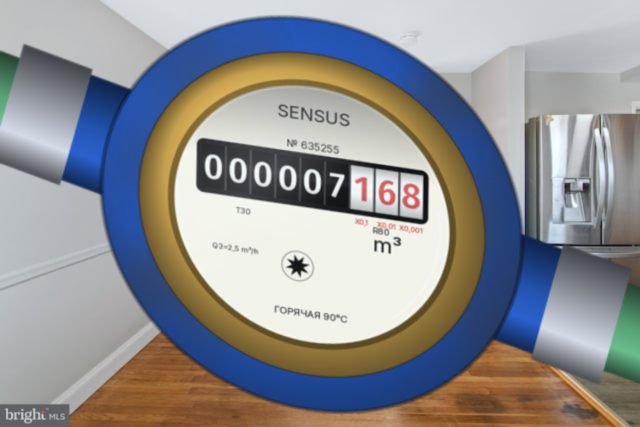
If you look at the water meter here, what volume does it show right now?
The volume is 7.168 m³
